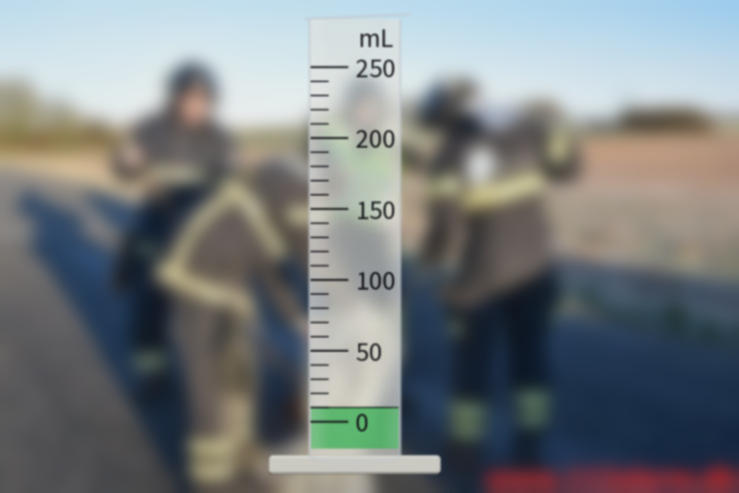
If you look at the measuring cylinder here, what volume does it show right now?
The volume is 10 mL
